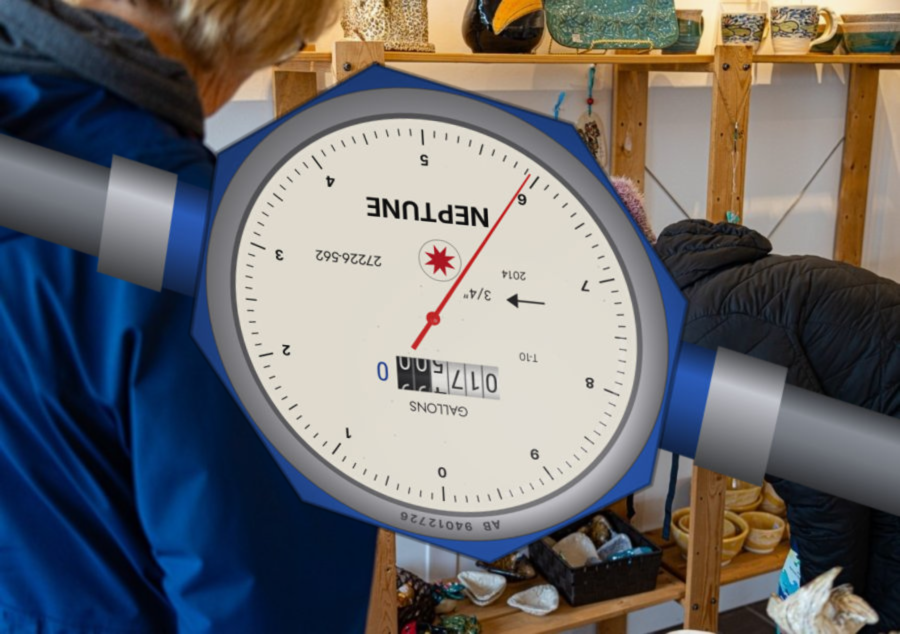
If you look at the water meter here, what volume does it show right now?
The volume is 174995.9 gal
